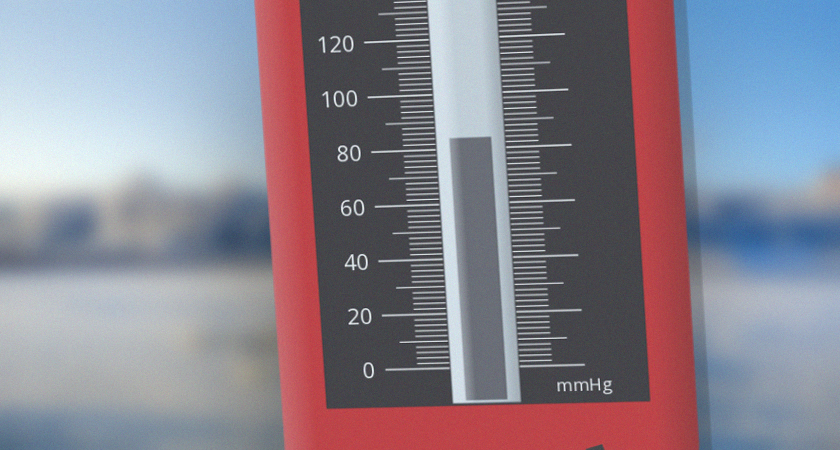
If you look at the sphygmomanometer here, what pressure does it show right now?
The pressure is 84 mmHg
